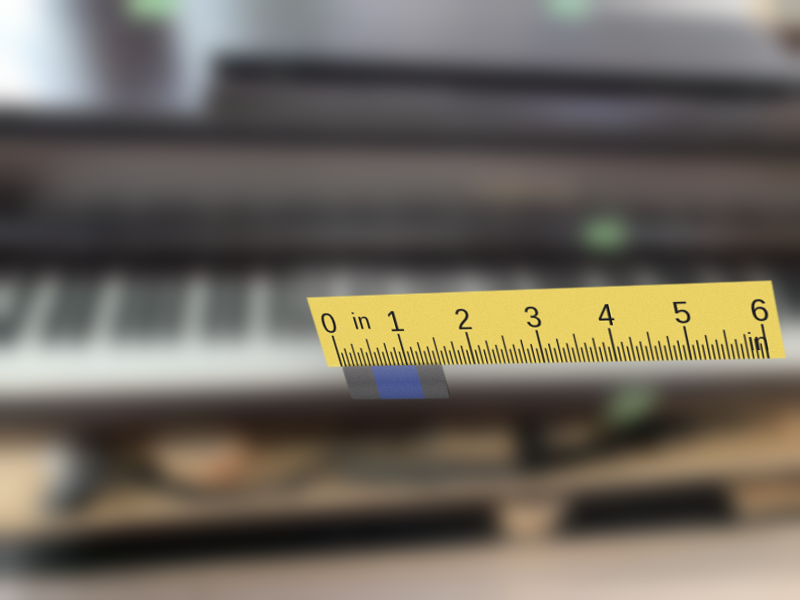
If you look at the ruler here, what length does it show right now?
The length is 1.5 in
